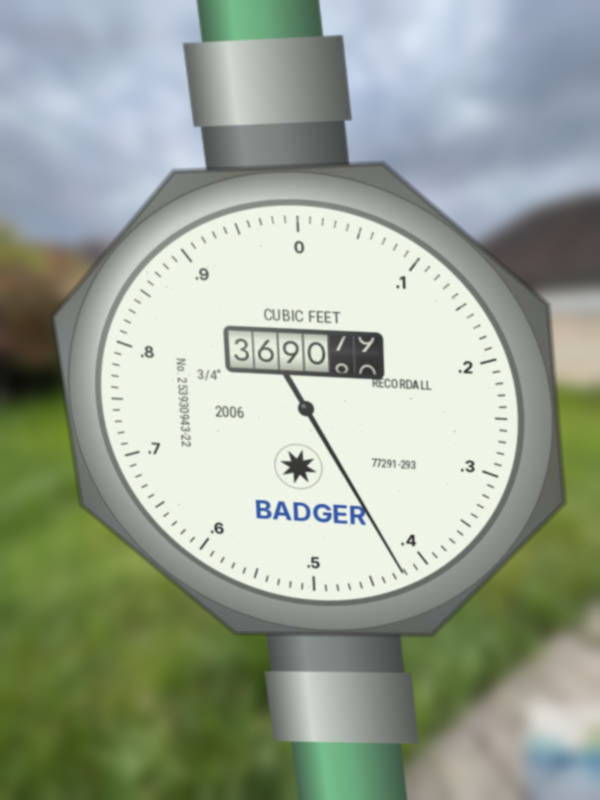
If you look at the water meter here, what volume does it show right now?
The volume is 369079.42 ft³
